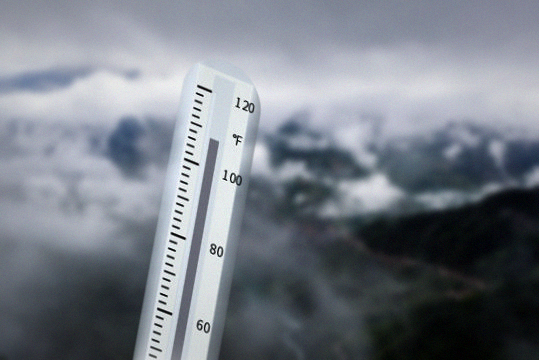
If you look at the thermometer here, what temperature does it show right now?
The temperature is 108 °F
